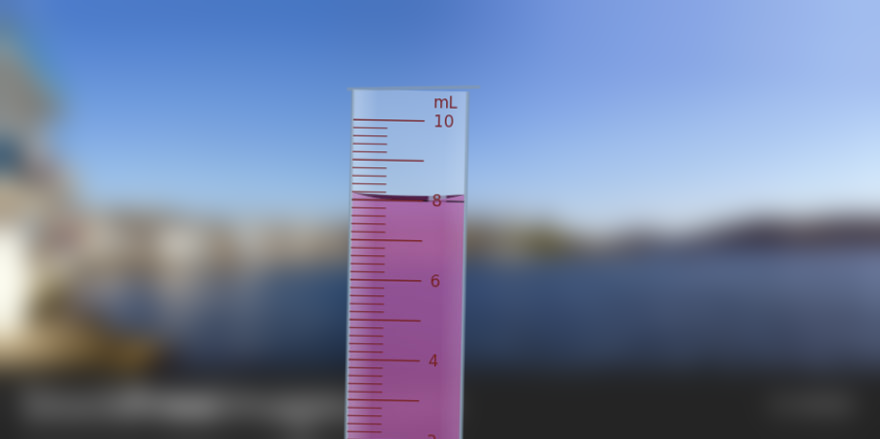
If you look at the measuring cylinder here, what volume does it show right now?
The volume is 8 mL
